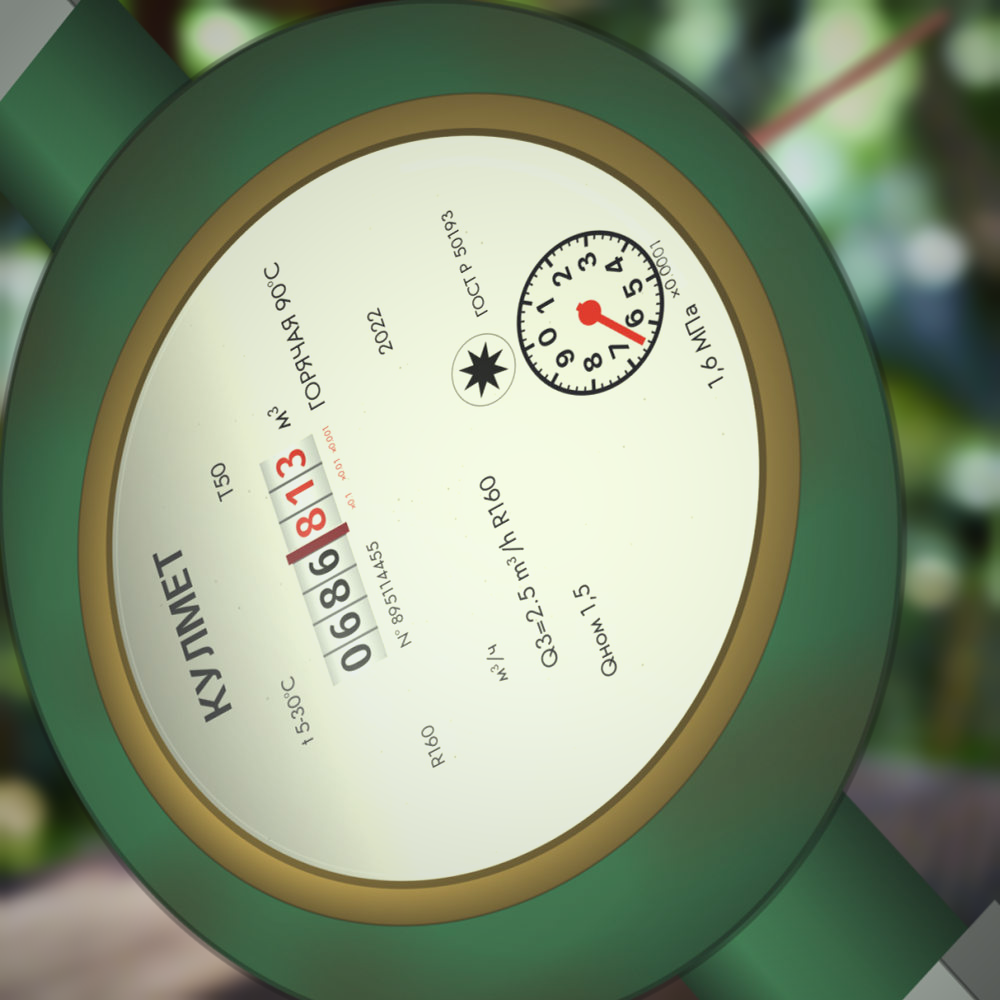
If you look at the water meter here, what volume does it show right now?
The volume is 686.8136 m³
